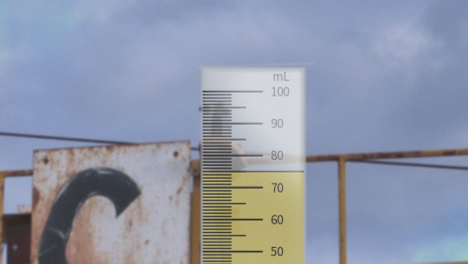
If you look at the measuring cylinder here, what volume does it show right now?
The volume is 75 mL
